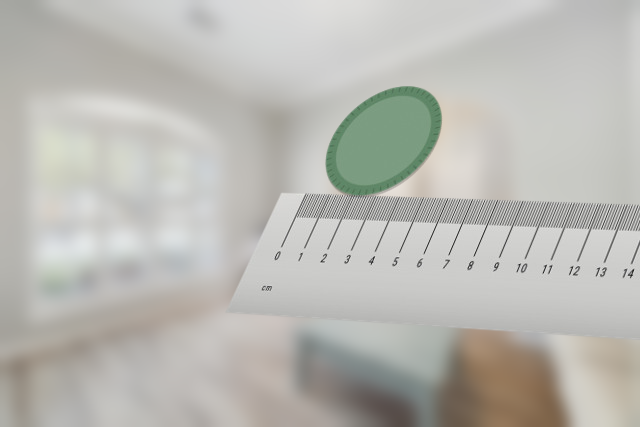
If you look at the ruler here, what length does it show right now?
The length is 4.5 cm
